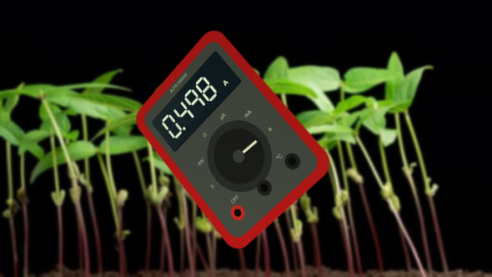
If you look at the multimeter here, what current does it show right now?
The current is 0.498 A
